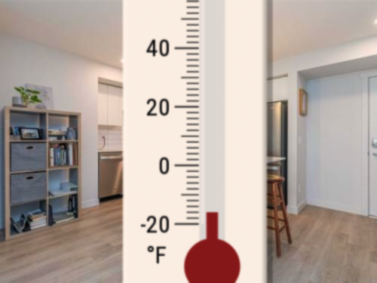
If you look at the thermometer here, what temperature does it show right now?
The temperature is -16 °F
